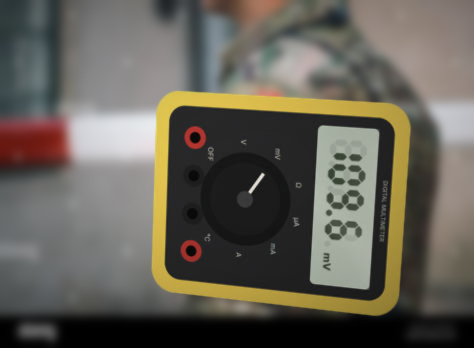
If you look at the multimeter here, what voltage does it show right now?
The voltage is 109.6 mV
